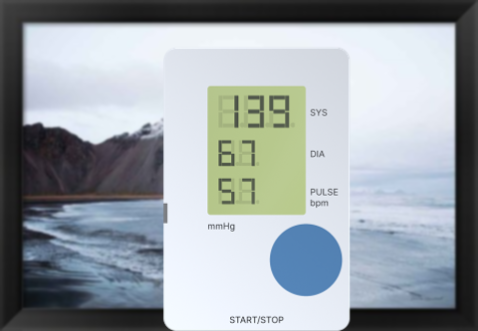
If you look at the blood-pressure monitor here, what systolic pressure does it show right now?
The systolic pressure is 139 mmHg
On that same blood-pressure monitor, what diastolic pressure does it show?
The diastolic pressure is 67 mmHg
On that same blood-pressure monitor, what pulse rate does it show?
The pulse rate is 57 bpm
